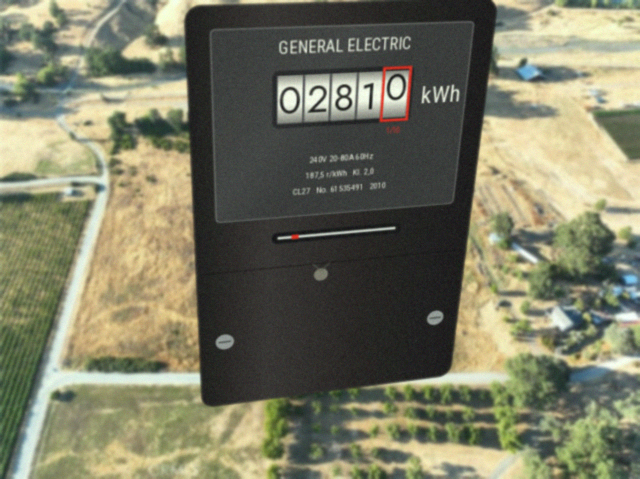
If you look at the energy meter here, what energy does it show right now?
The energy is 281.0 kWh
